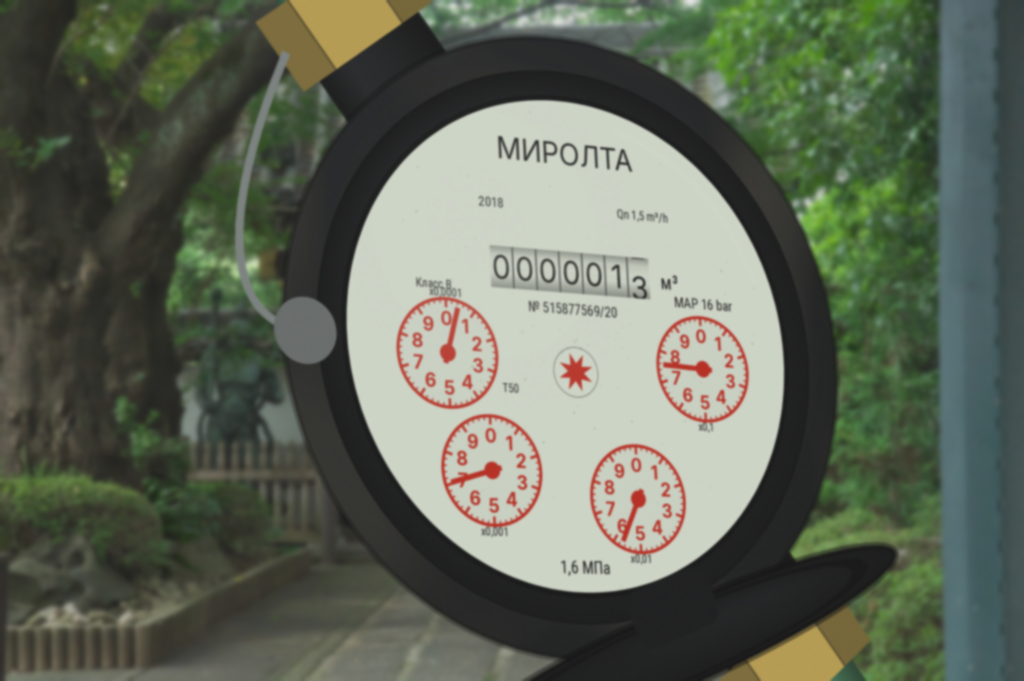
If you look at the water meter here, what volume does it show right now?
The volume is 12.7570 m³
